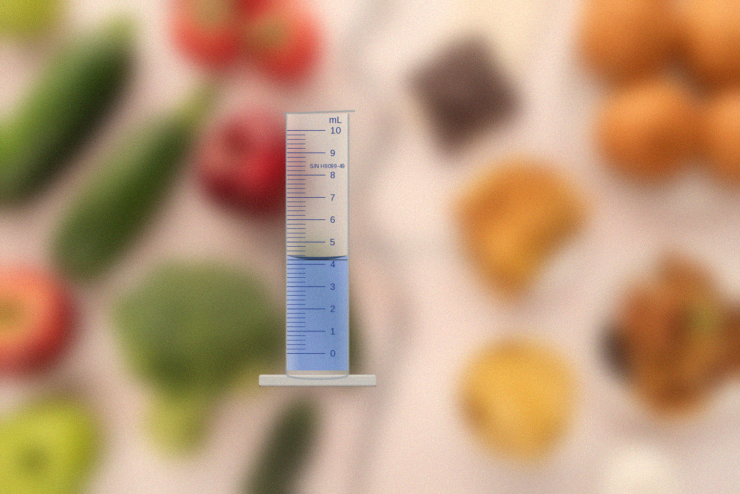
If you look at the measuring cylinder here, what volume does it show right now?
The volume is 4.2 mL
